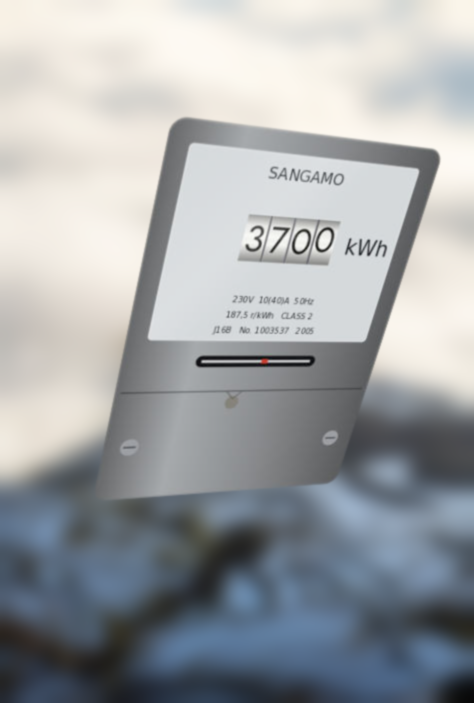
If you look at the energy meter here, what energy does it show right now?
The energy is 3700 kWh
